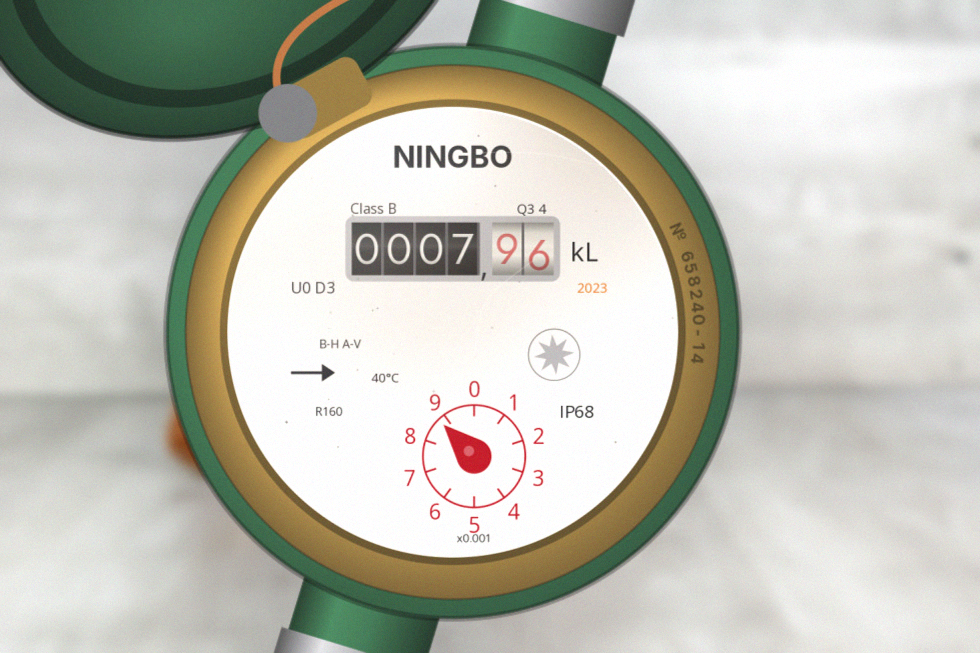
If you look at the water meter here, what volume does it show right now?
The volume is 7.958 kL
